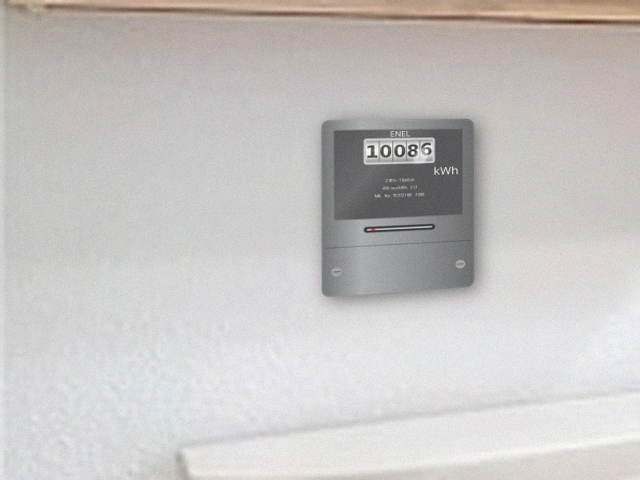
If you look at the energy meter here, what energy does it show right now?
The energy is 10086 kWh
